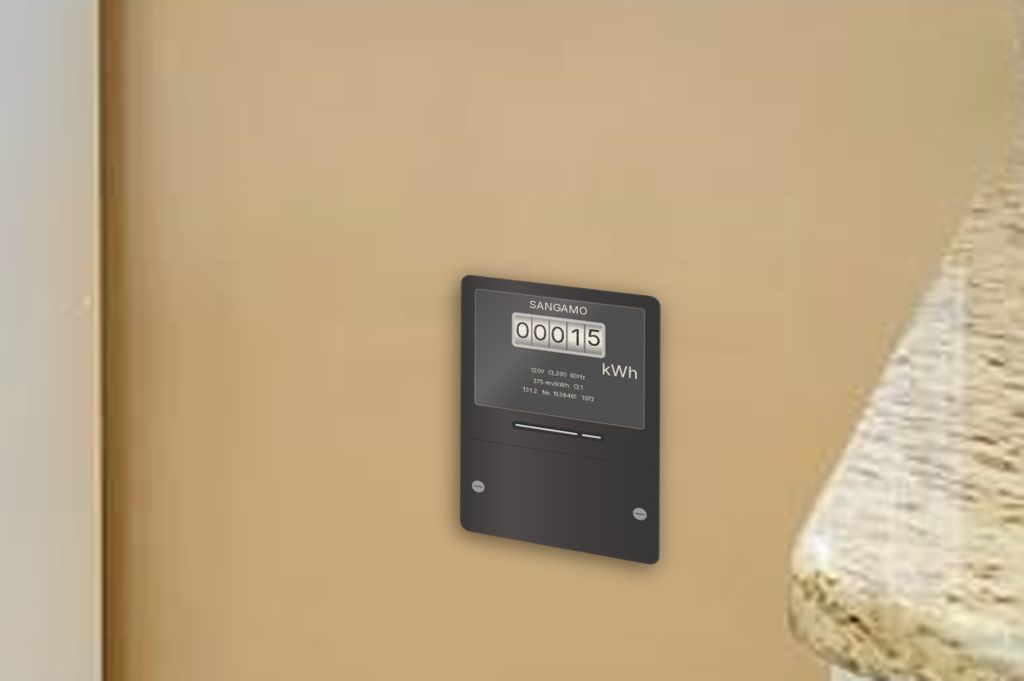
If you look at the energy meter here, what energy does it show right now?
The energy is 15 kWh
